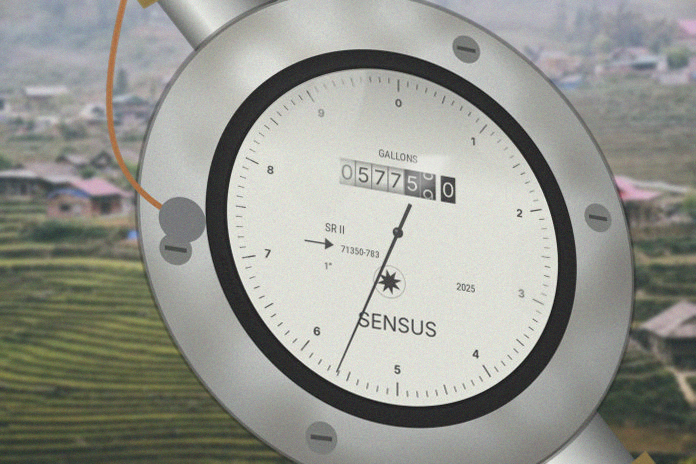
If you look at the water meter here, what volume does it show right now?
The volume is 577585.6 gal
